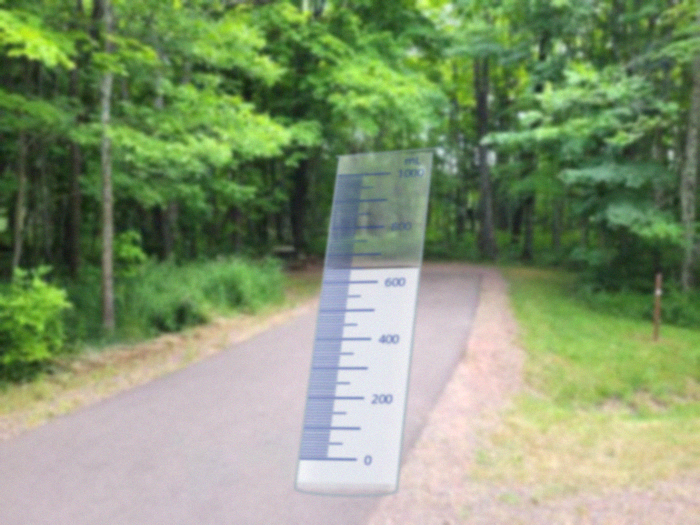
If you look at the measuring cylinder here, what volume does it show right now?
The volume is 650 mL
